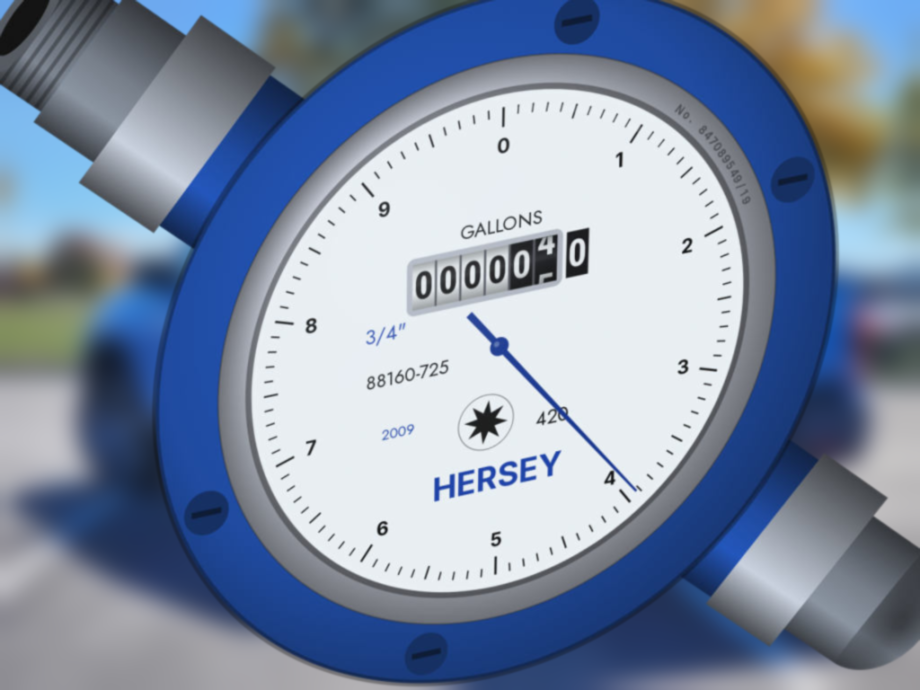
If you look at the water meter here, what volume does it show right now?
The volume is 43.9 gal
